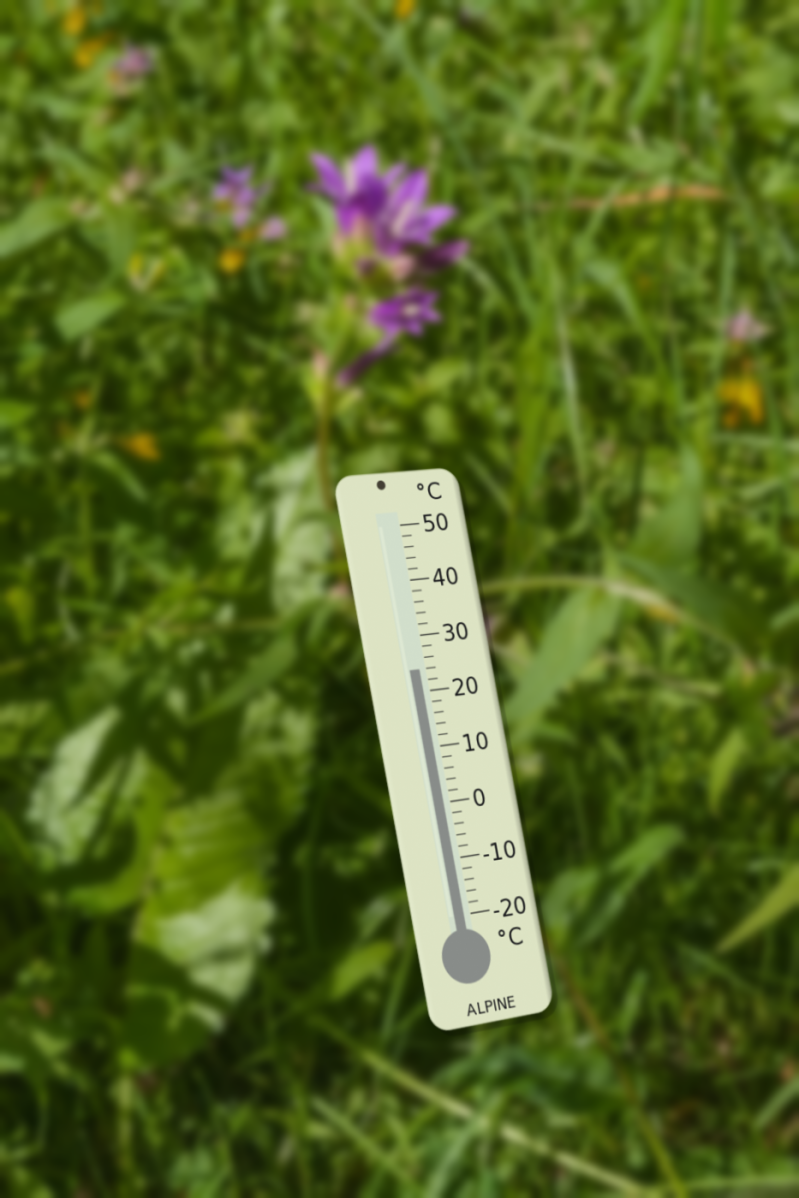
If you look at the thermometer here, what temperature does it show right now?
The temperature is 24 °C
